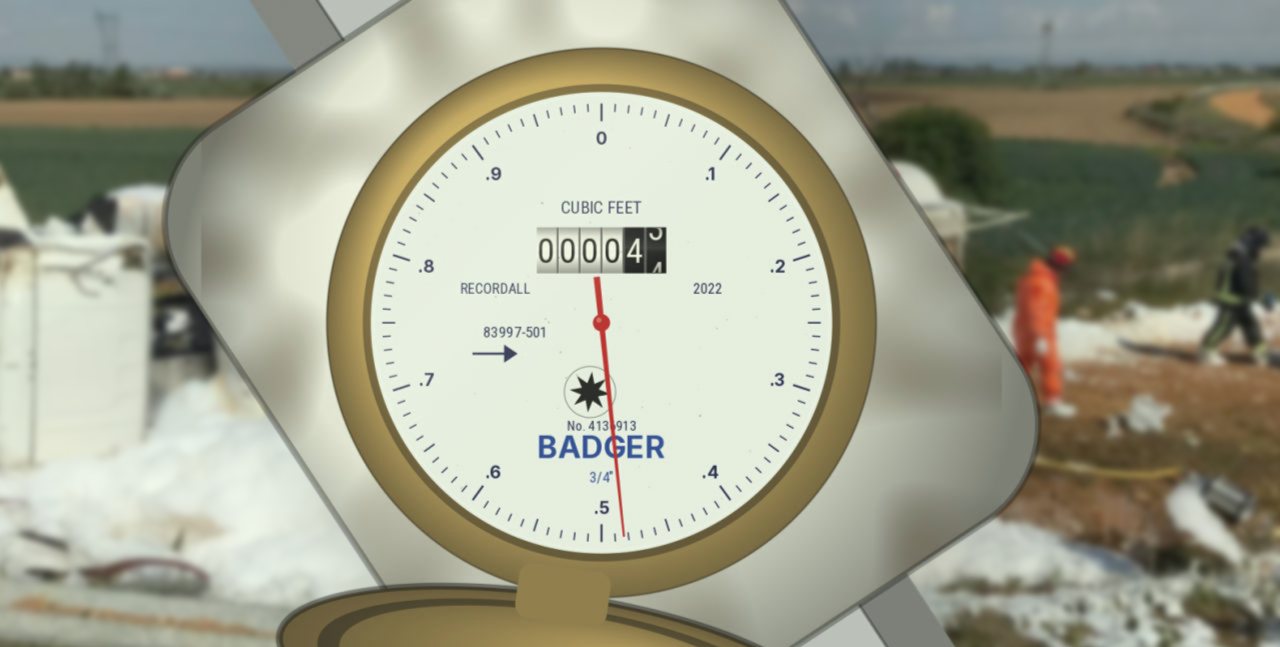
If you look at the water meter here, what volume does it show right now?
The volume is 43.48 ft³
